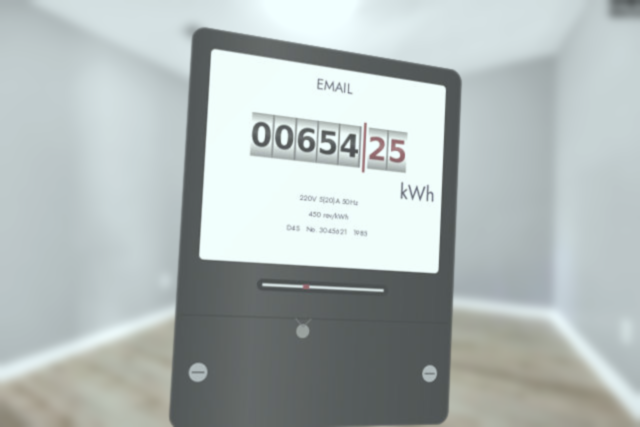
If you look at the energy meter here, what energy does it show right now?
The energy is 654.25 kWh
